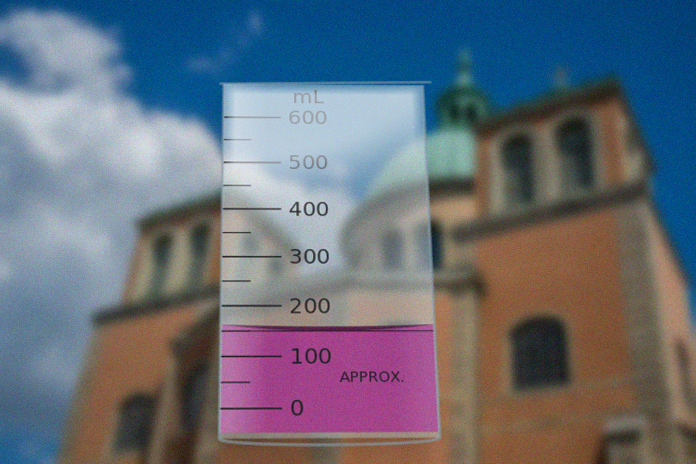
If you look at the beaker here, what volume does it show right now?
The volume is 150 mL
